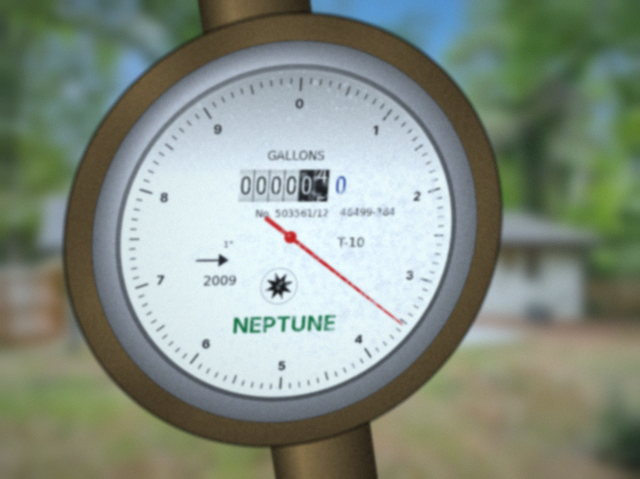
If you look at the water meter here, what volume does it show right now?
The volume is 43.5 gal
